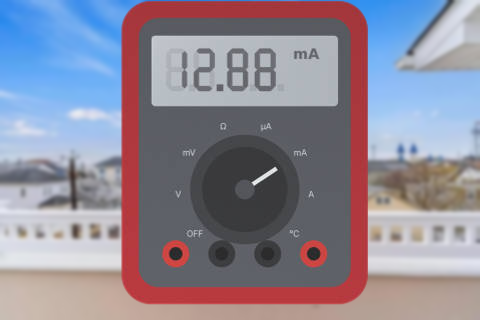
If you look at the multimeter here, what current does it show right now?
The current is 12.88 mA
